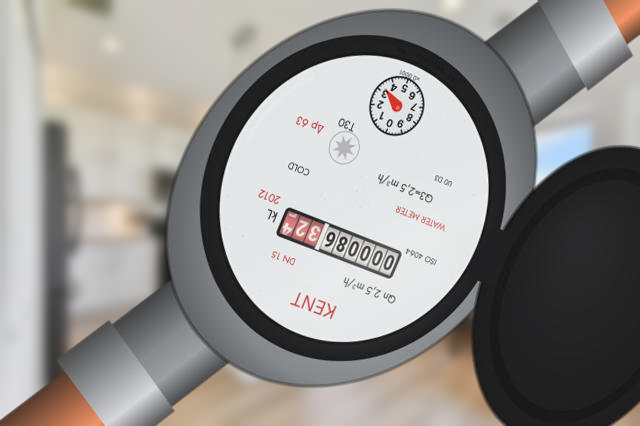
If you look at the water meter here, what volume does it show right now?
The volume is 86.3243 kL
